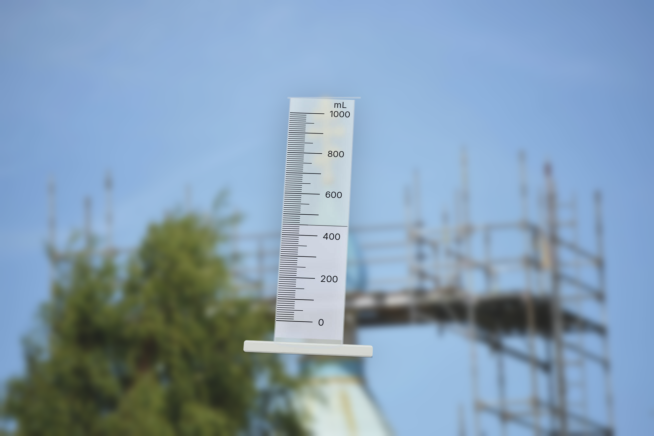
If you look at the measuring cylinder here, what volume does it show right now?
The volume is 450 mL
